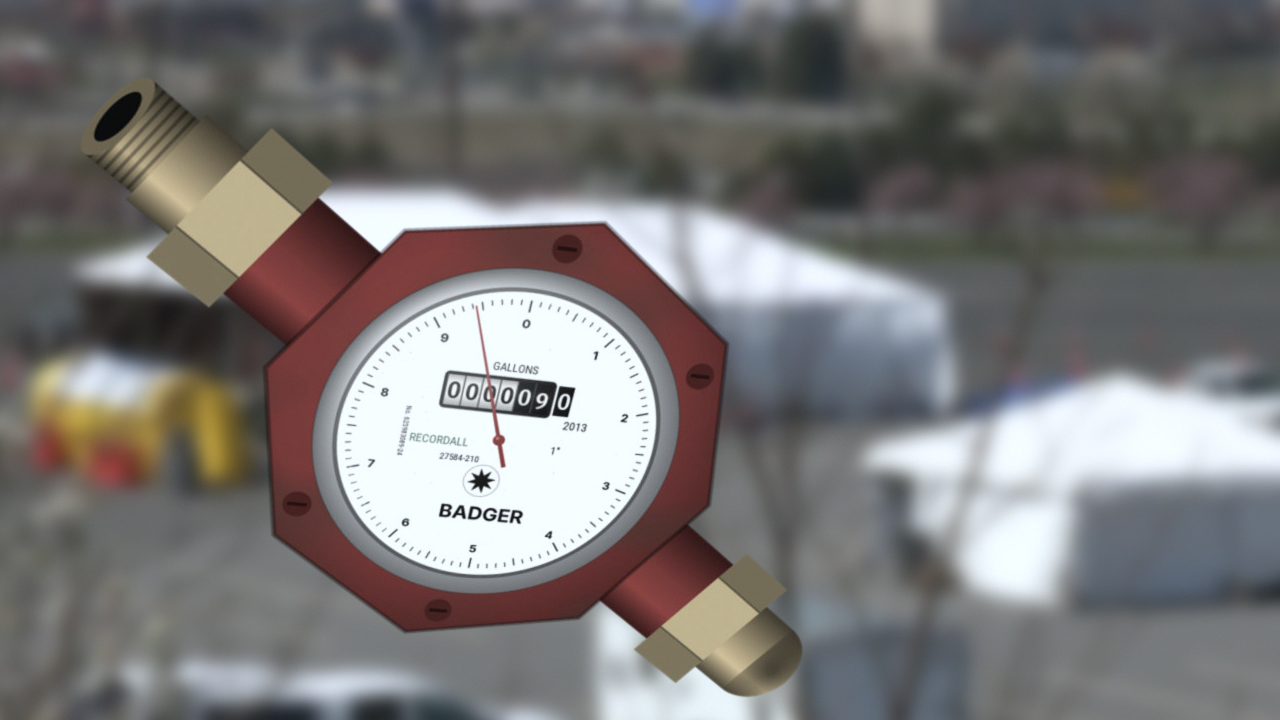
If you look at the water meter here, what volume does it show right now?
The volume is 89.4 gal
